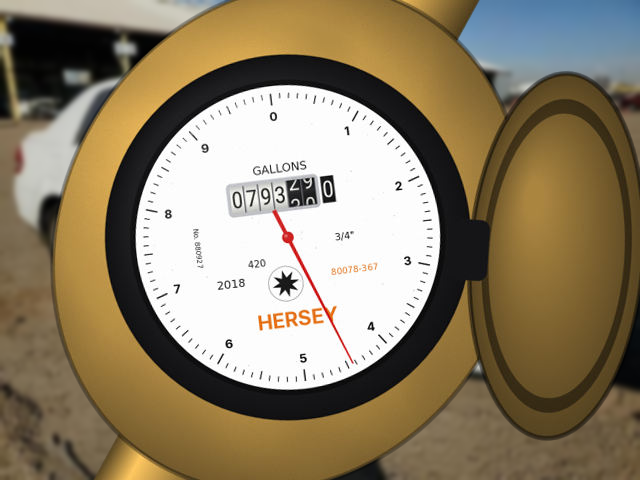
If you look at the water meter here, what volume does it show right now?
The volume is 793294.4 gal
